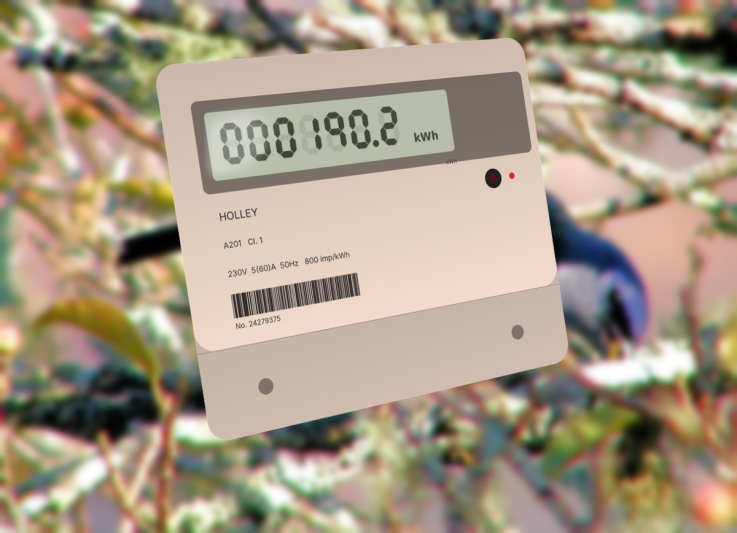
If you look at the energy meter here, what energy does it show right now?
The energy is 190.2 kWh
